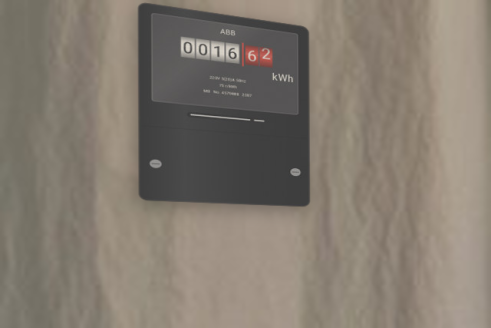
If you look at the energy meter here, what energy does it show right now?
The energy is 16.62 kWh
